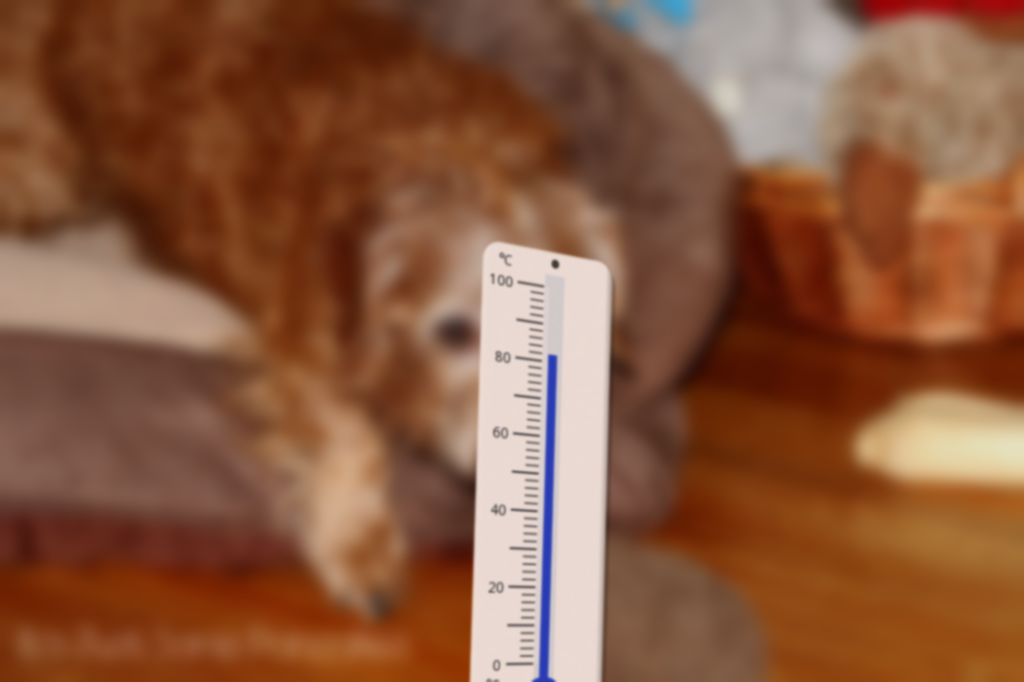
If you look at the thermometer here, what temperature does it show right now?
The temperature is 82 °C
